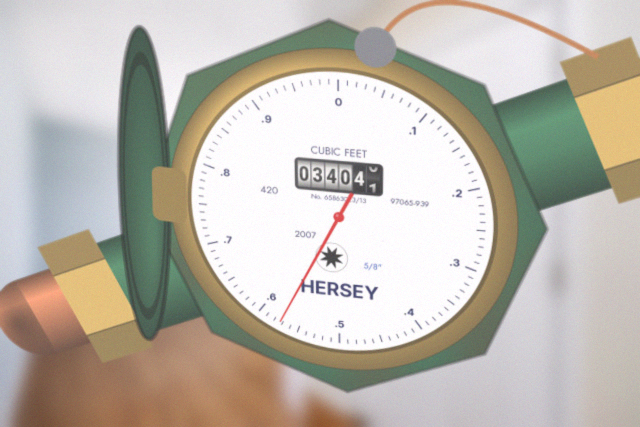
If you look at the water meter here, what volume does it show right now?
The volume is 34040.57 ft³
